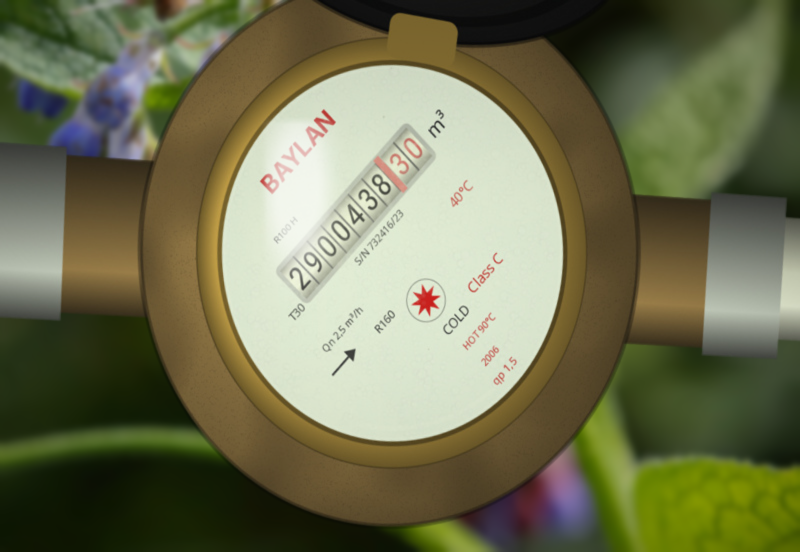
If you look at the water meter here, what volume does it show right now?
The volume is 2900438.30 m³
